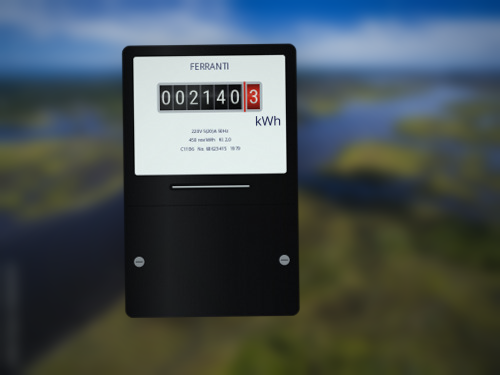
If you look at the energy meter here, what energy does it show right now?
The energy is 2140.3 kWh
